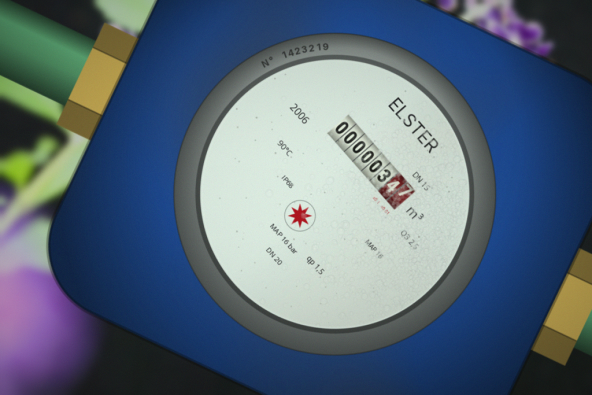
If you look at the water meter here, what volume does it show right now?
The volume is 3.47 m³
